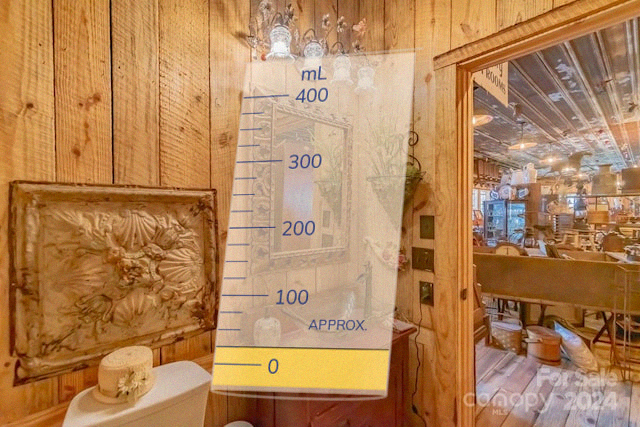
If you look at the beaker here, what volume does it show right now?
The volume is 25 mL
